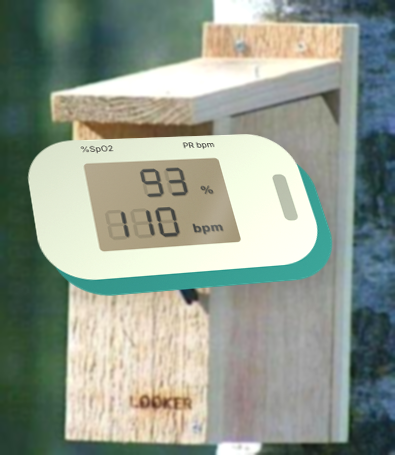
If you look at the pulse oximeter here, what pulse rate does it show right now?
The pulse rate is 110 bpm
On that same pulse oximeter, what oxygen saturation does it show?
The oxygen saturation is 93 %
